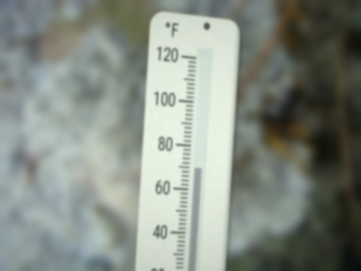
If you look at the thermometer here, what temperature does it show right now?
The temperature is 70 °F
